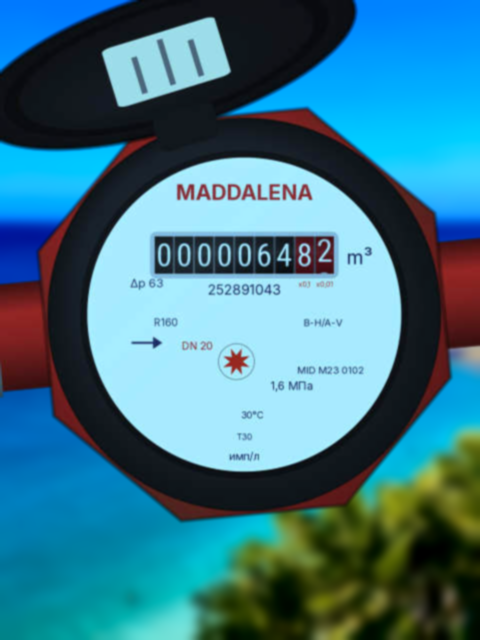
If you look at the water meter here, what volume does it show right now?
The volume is 64.82 m³
